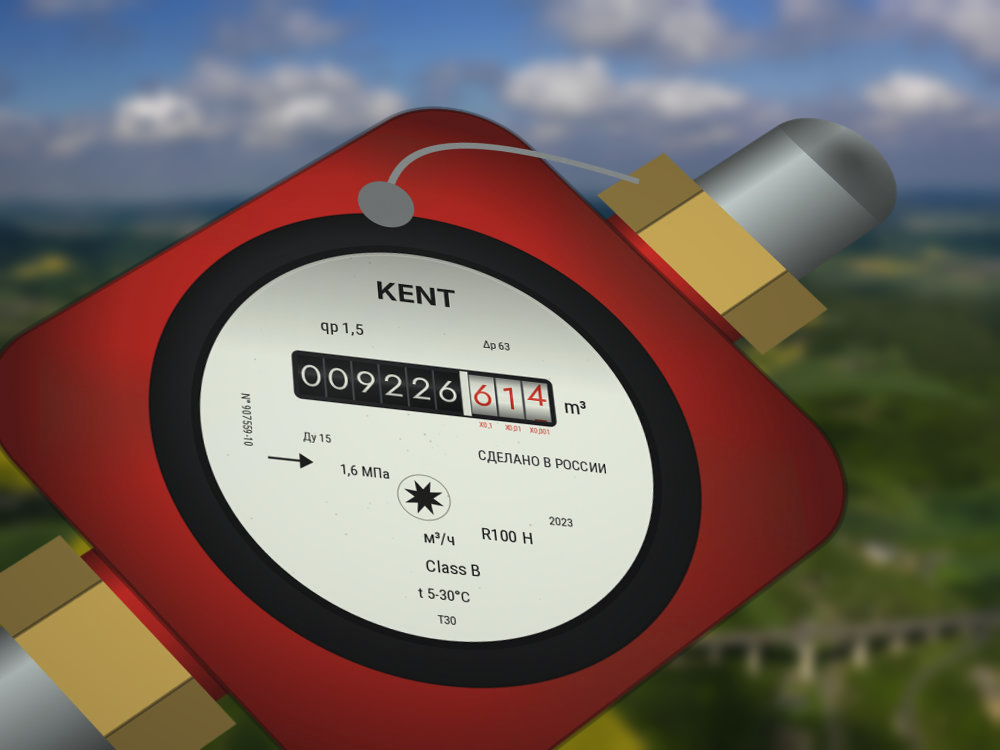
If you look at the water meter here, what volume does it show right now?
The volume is 9226.614 m³
